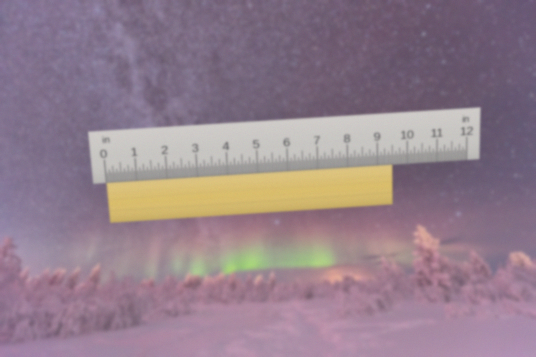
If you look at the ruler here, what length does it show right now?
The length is 9.5 in
